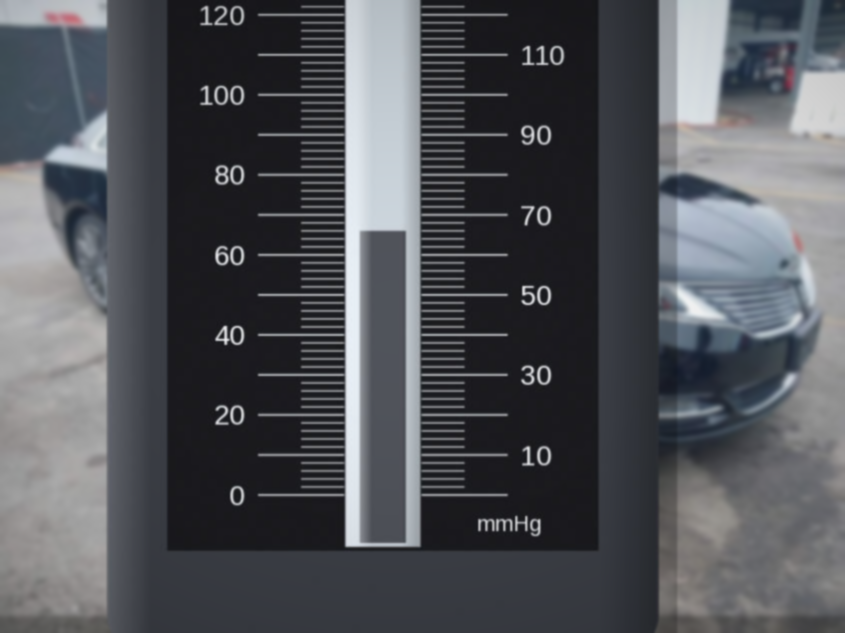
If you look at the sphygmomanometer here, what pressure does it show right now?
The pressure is 66 mmHg
